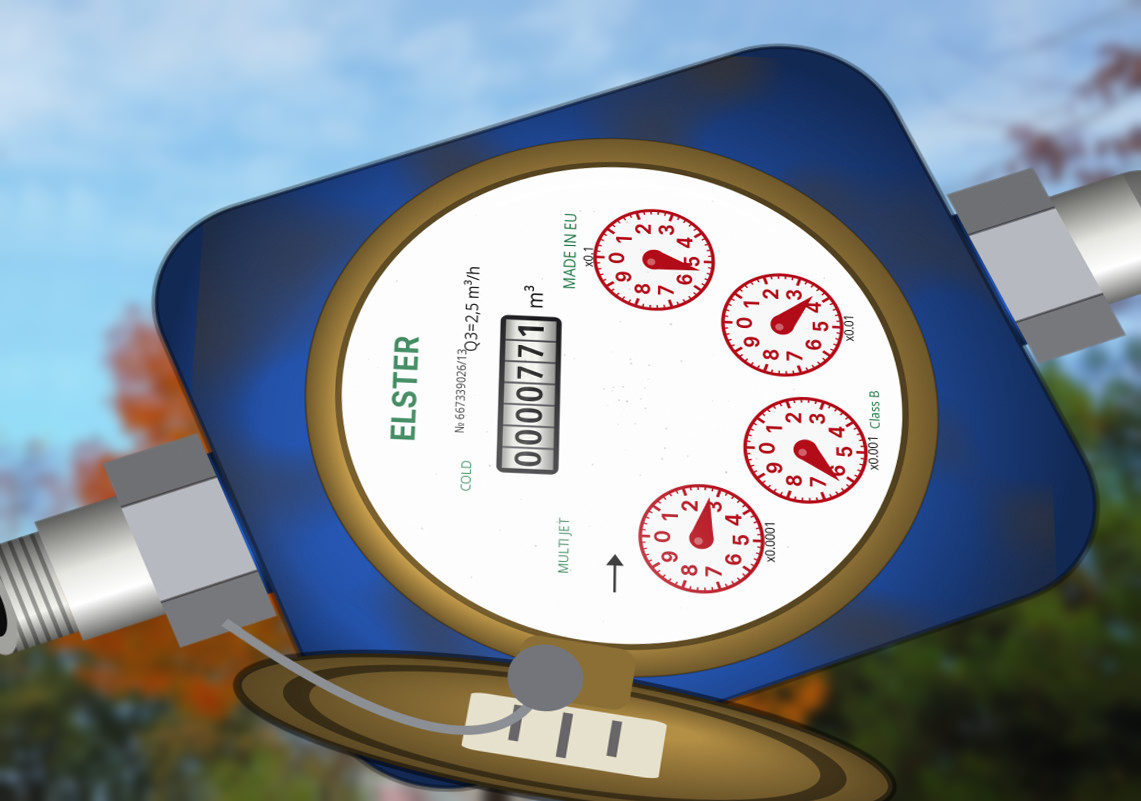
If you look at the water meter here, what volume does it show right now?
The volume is 771.5362 m³
